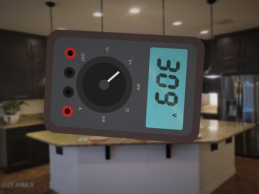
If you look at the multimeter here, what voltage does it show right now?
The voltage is 309 V
